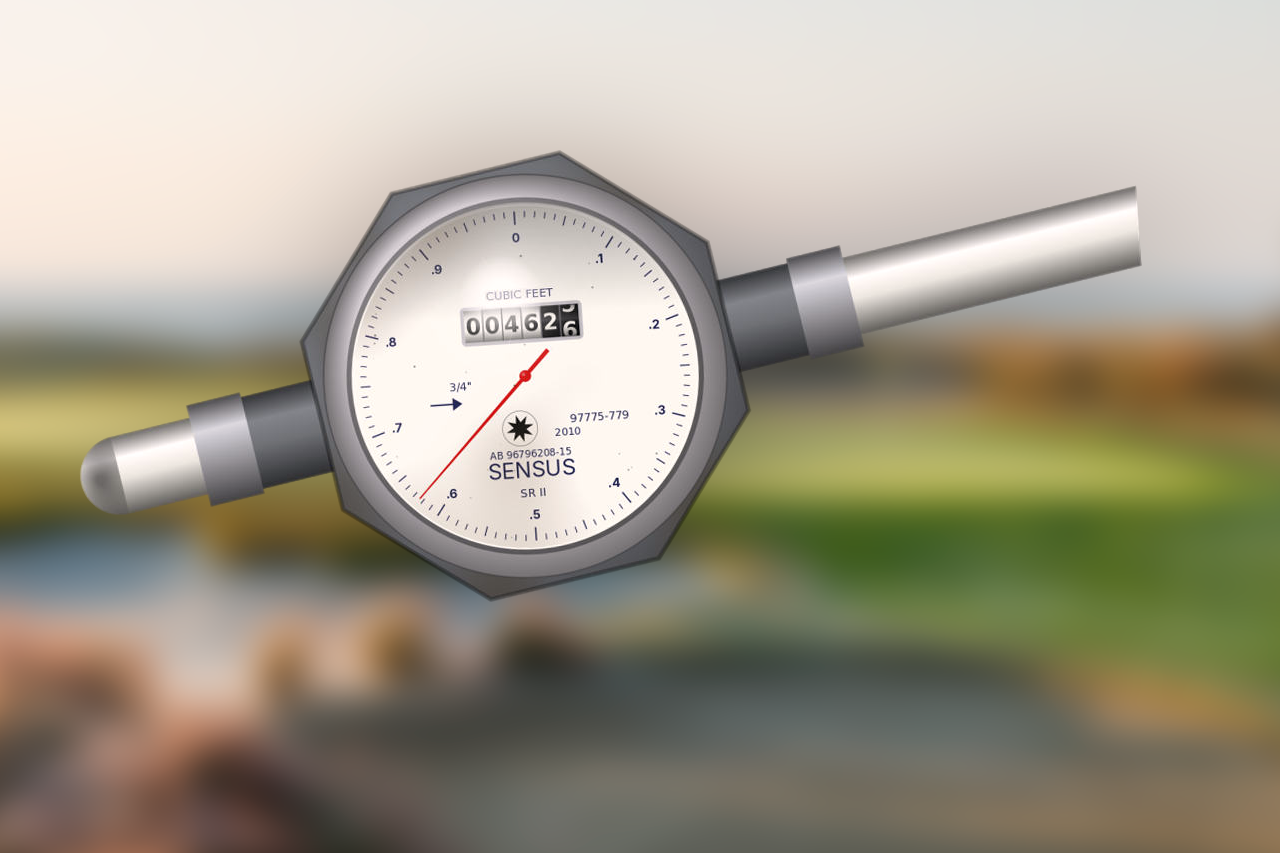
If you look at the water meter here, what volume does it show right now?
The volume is 4625.62 ft³
